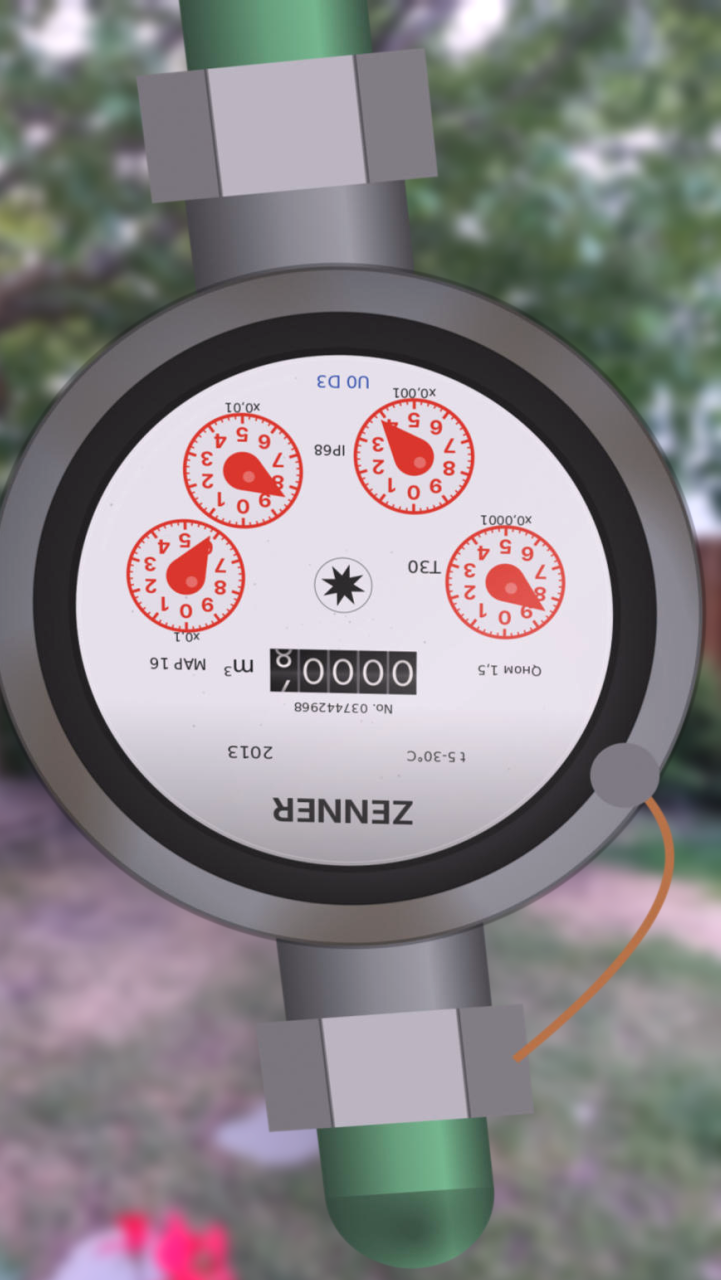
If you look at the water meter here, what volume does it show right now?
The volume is 7.5838 m³
